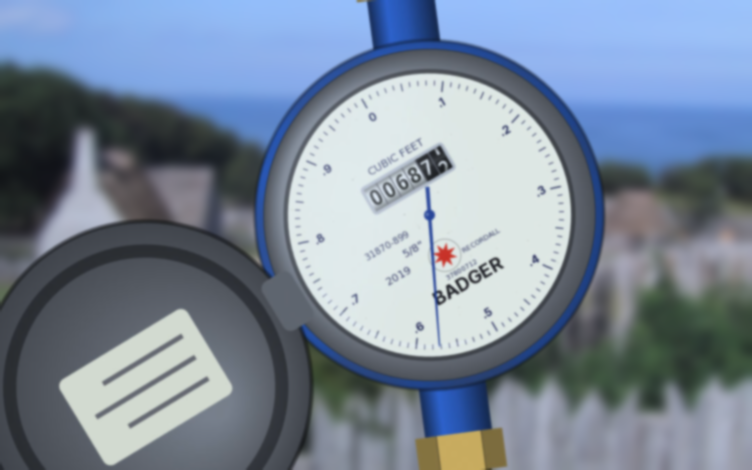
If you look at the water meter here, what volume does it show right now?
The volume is 6871.57 ft³
